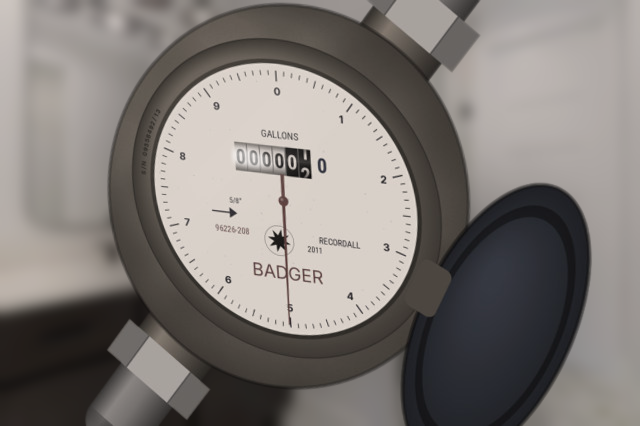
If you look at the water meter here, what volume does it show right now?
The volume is 15.0 gal
